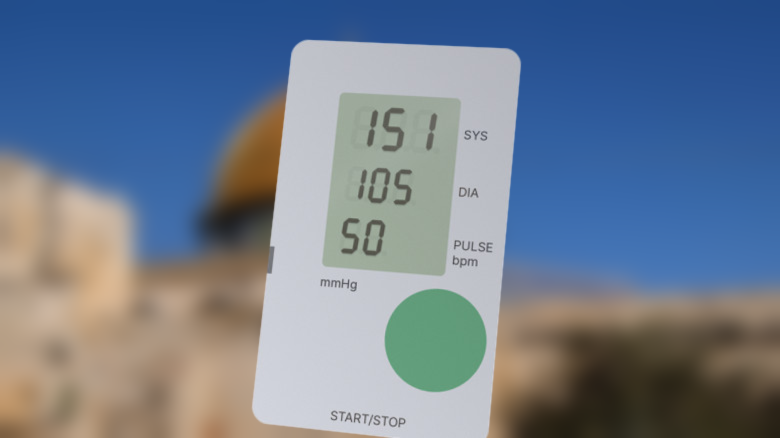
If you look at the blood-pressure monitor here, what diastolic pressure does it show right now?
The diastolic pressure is 105 mmHg
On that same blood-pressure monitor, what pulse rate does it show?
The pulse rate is 50 bpm
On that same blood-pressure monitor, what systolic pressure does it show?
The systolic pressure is 151 mmHg
